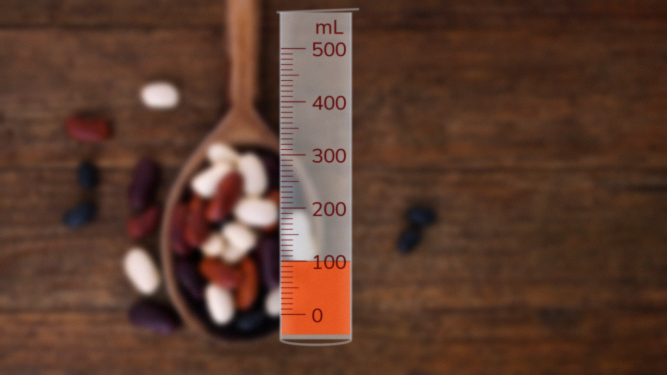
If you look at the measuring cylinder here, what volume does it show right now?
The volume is 100 mL
